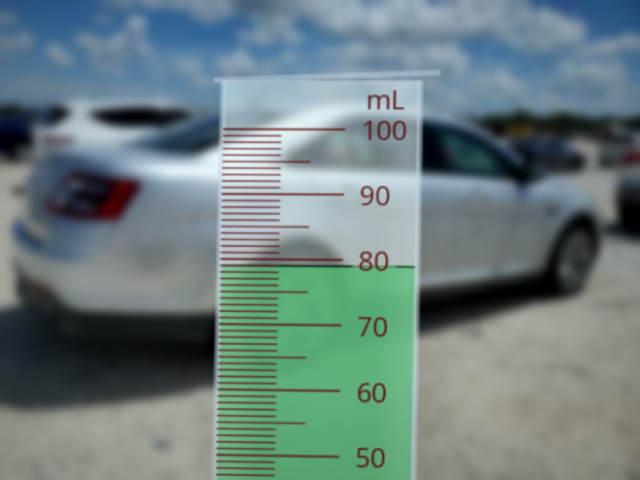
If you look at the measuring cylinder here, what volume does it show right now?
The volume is 79 mL
